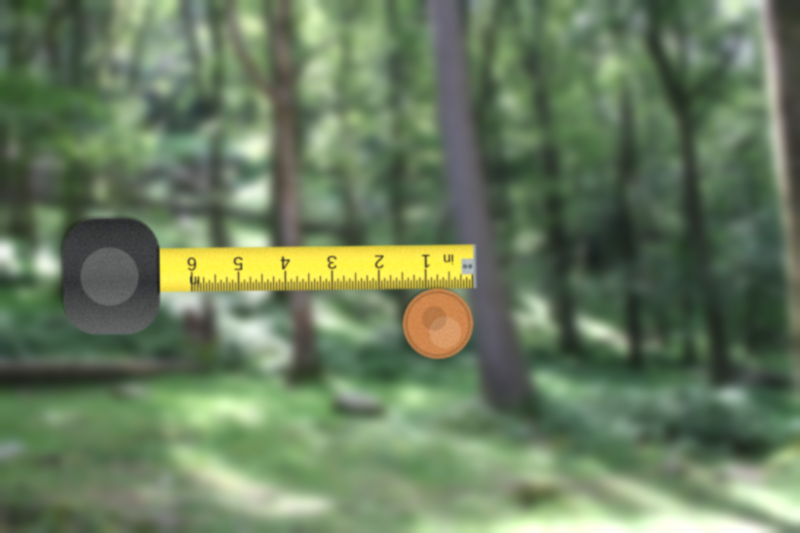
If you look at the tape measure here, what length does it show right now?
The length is 1.5 in
